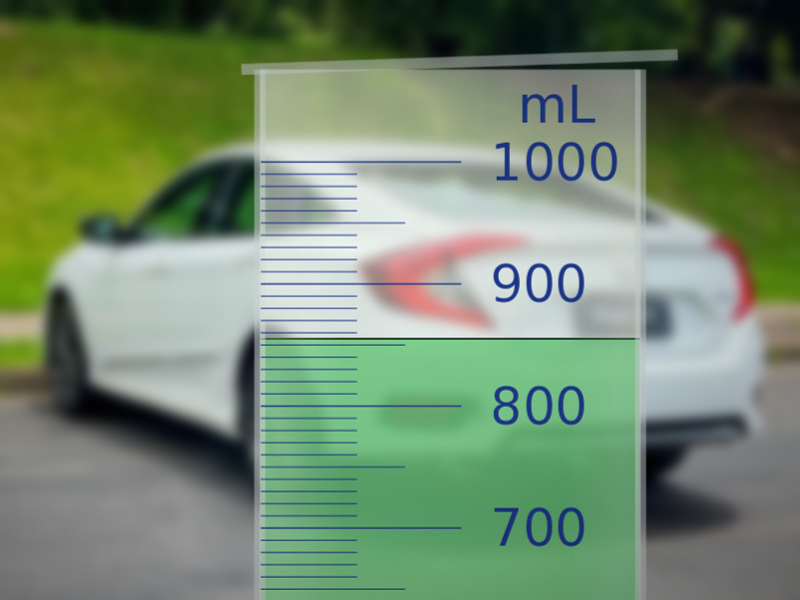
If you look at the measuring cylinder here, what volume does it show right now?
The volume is 855 mL
